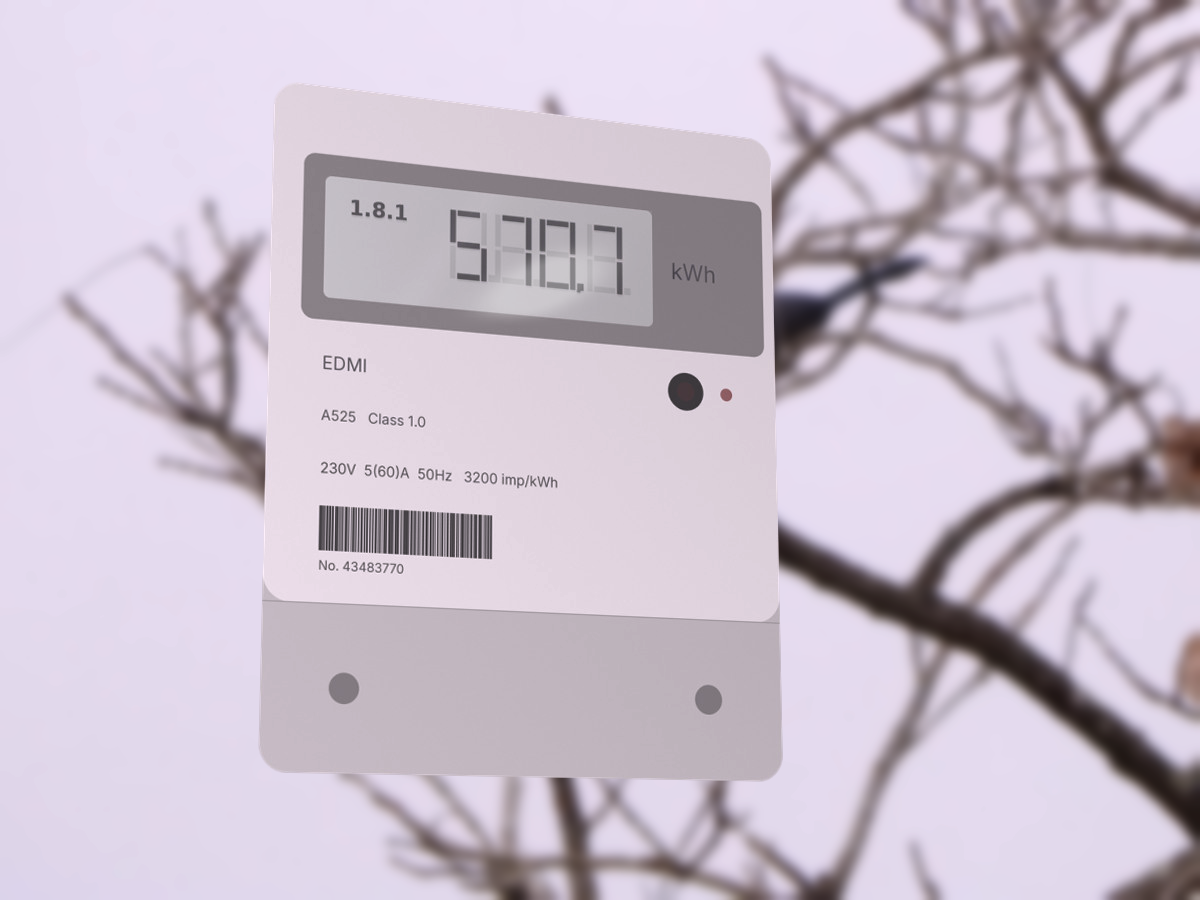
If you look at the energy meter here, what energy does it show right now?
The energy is 570.7 kWh
